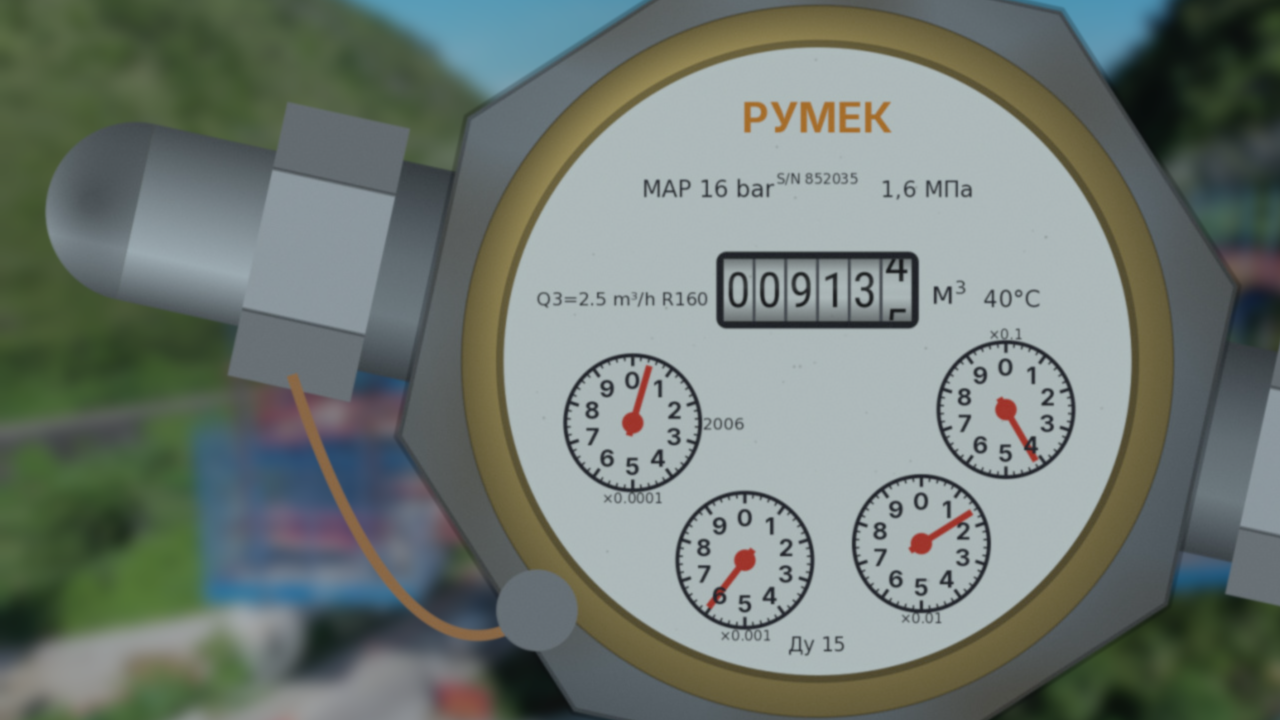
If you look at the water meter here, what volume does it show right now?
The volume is 9134.4160 m³
